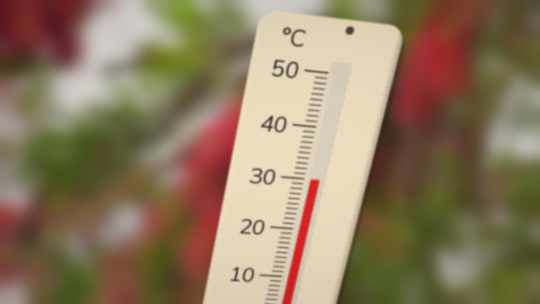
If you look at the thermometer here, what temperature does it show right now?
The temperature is 30 °C
